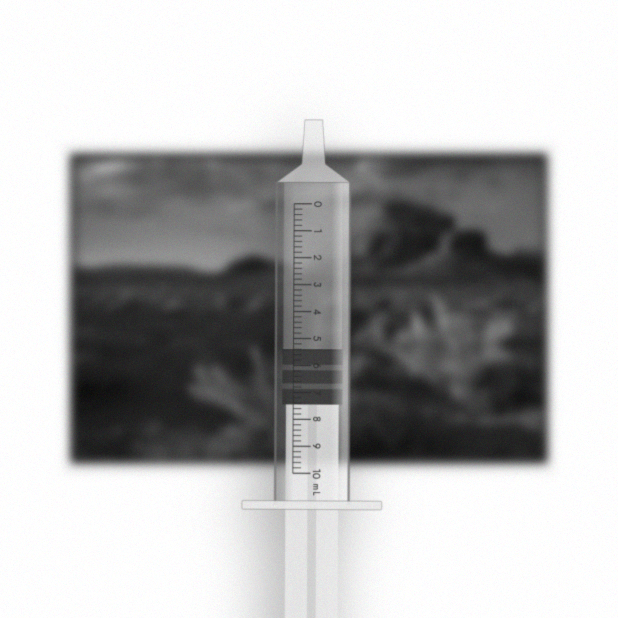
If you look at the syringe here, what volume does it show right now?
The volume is 5.4 mL
